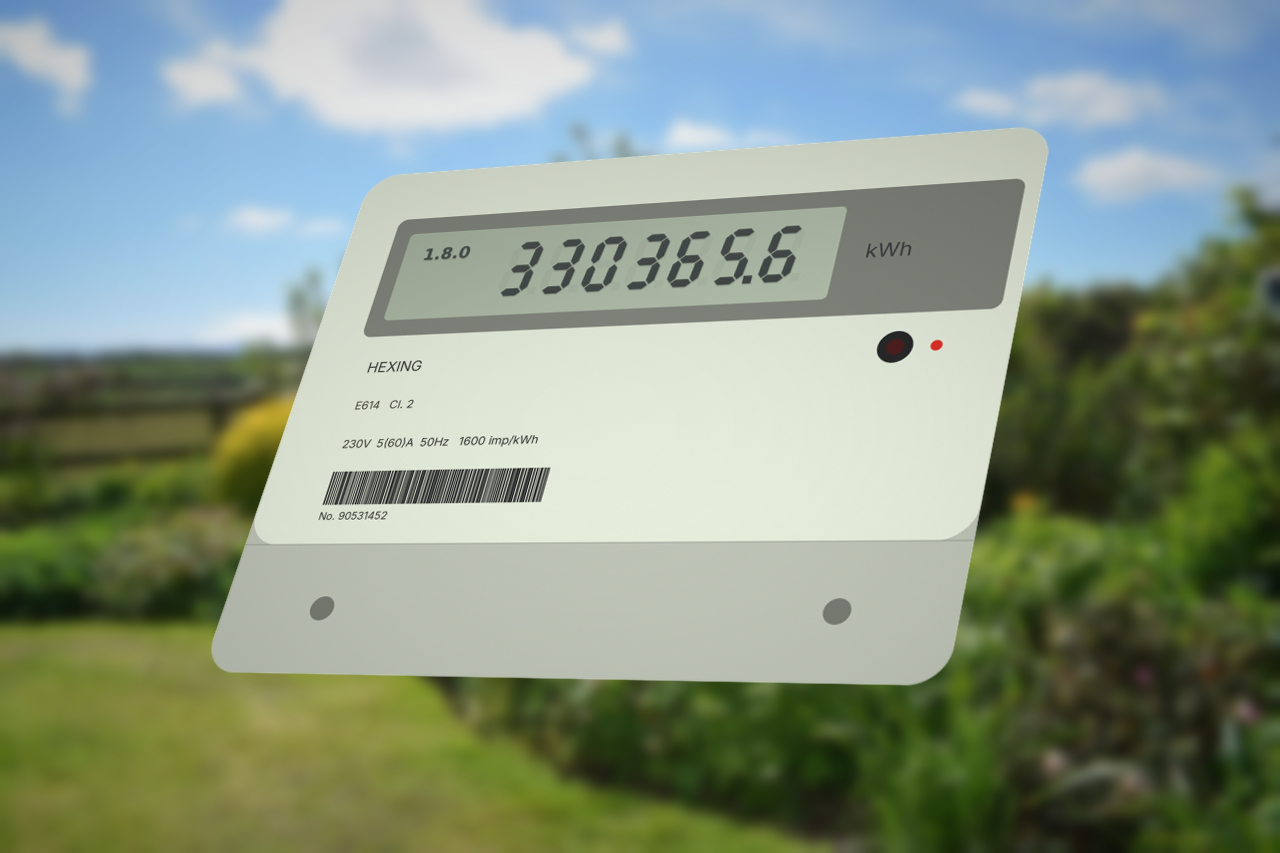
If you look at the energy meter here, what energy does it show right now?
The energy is 330365.6 kWh
